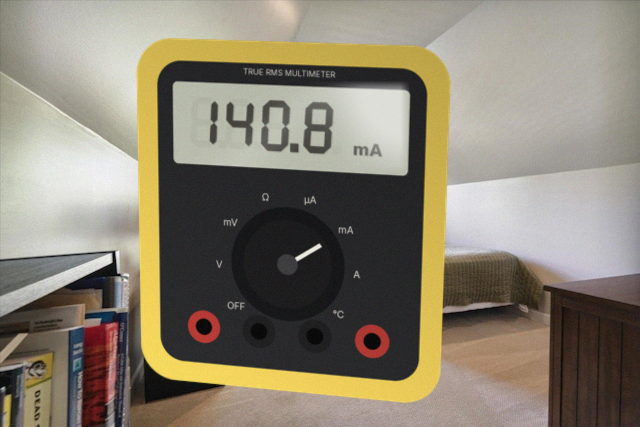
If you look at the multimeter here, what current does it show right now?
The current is 140.8 mA
